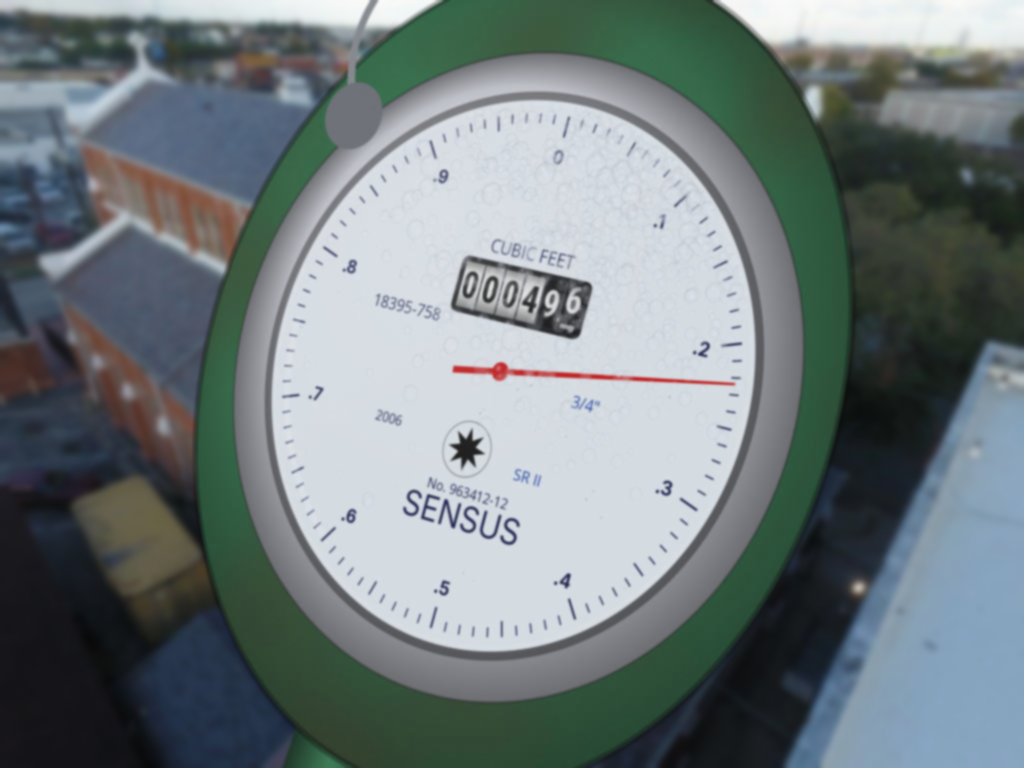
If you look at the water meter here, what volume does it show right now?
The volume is 496.22 ft³
